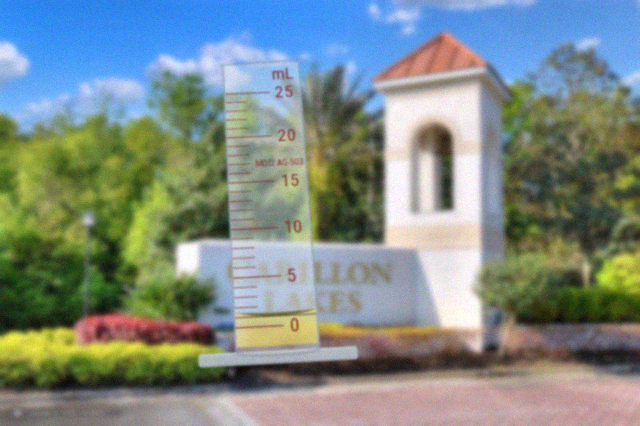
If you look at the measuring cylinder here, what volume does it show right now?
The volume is 1 mL
